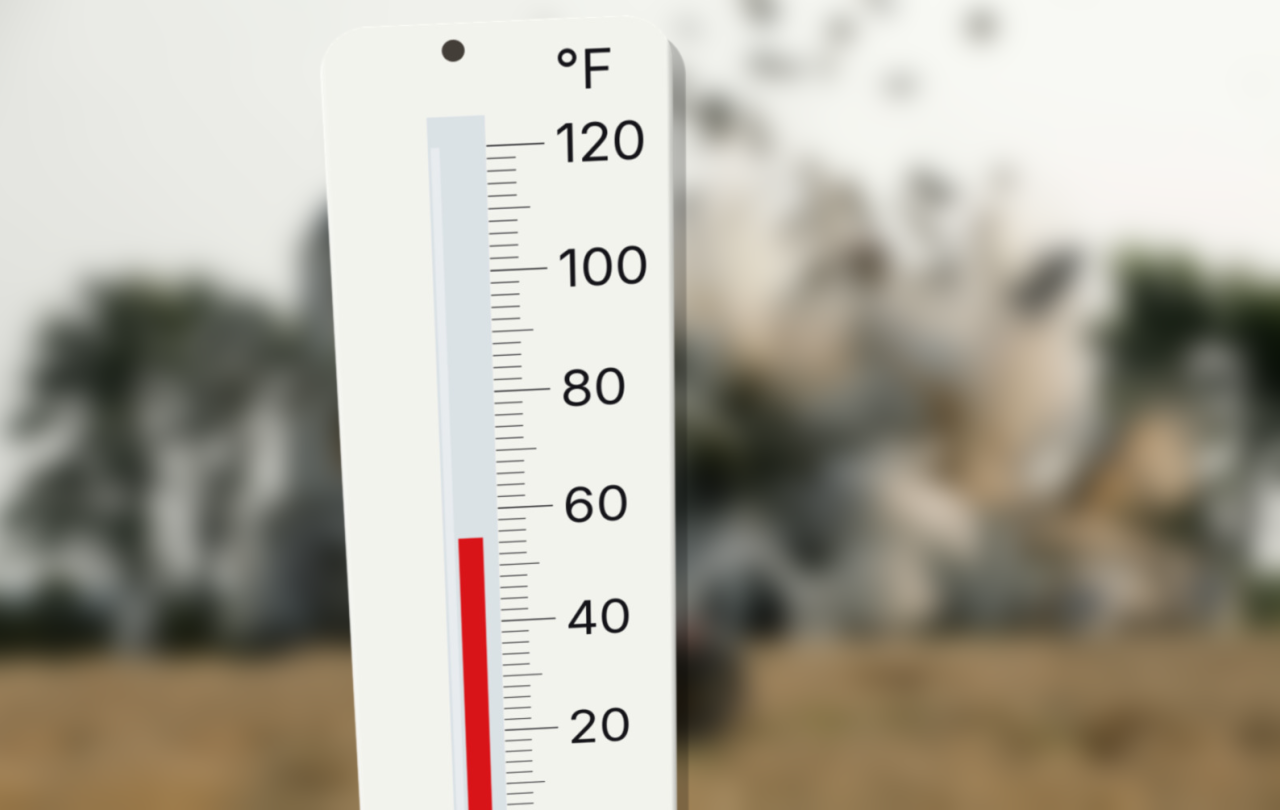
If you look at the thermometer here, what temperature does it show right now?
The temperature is 55 °F
